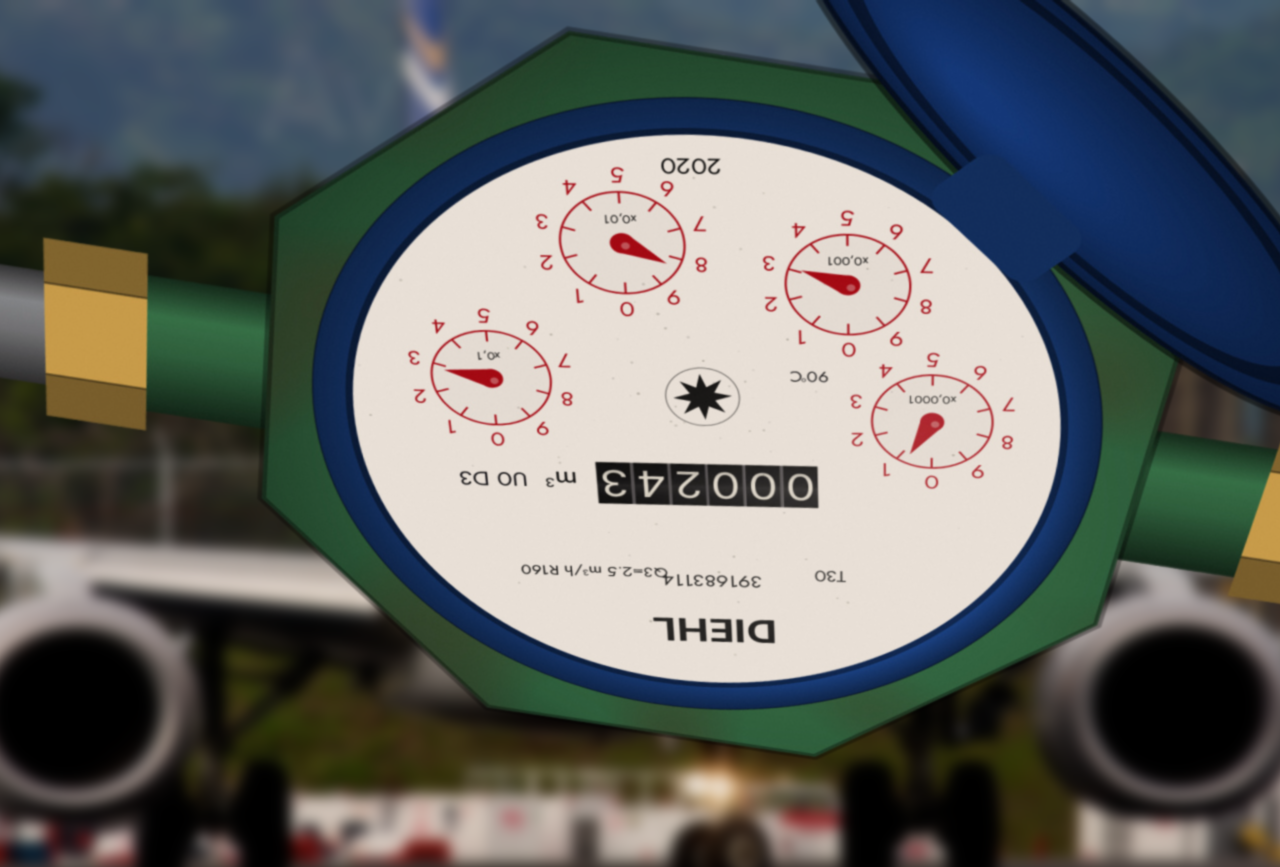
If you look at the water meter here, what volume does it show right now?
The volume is 243.2830 m³
